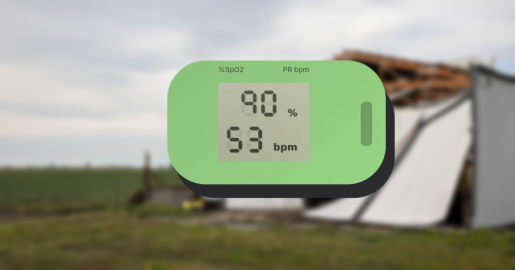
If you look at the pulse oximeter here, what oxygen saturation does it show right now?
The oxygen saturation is 90 %
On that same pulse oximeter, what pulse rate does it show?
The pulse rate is 53 bpm
